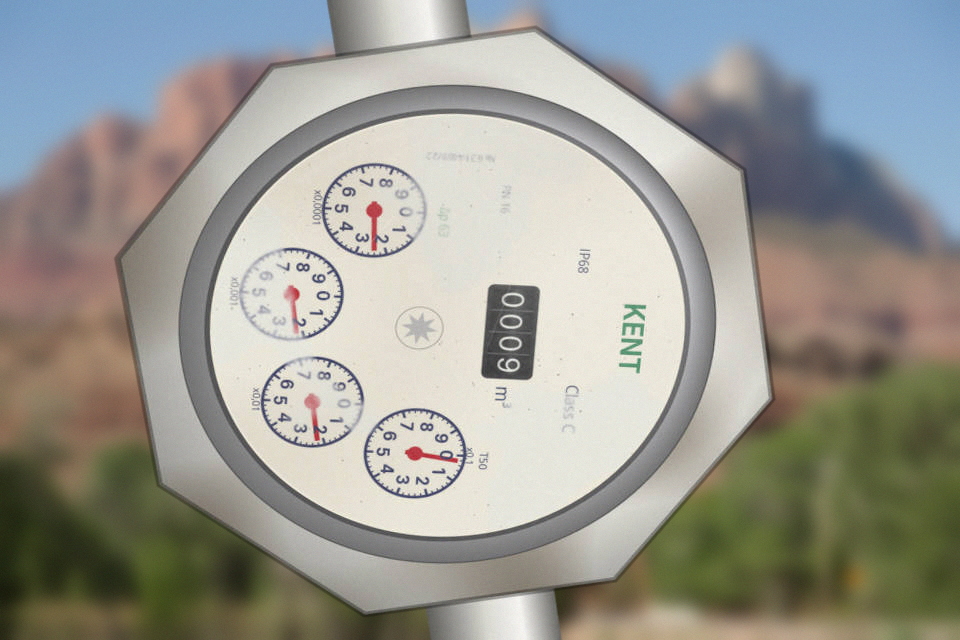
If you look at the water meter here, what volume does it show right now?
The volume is 9.0222 m³
